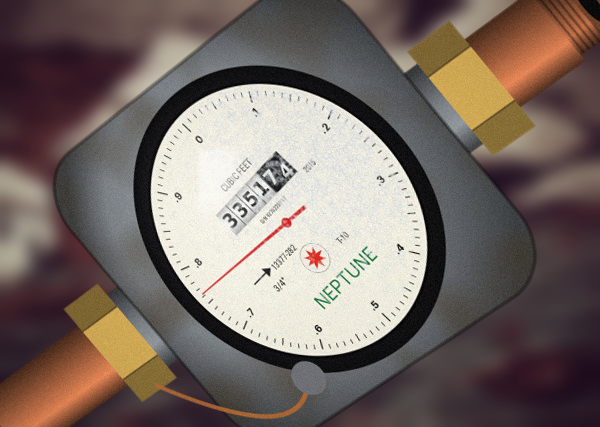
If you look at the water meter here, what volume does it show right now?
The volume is 335173.76 ft³
